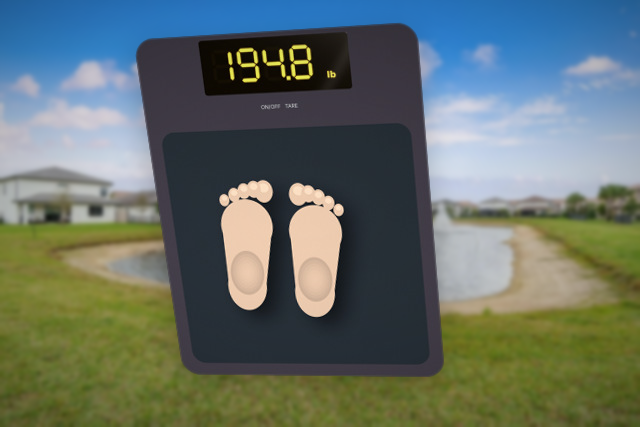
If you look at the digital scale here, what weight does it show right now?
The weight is 194.8 lb
